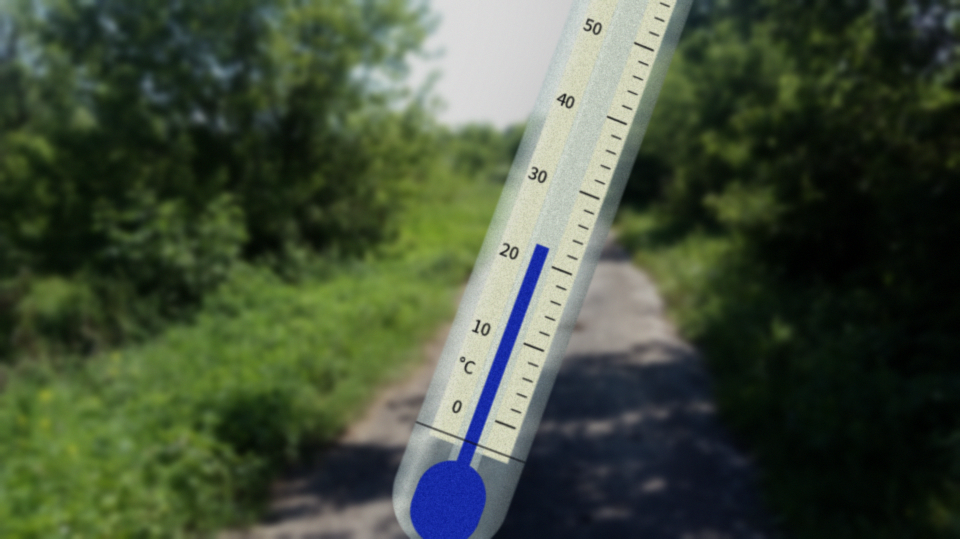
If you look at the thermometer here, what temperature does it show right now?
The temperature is 22 °C
